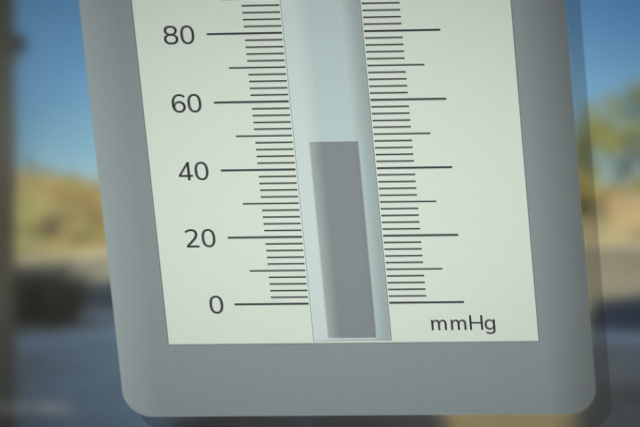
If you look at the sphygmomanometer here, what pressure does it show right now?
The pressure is 48 mmHg
